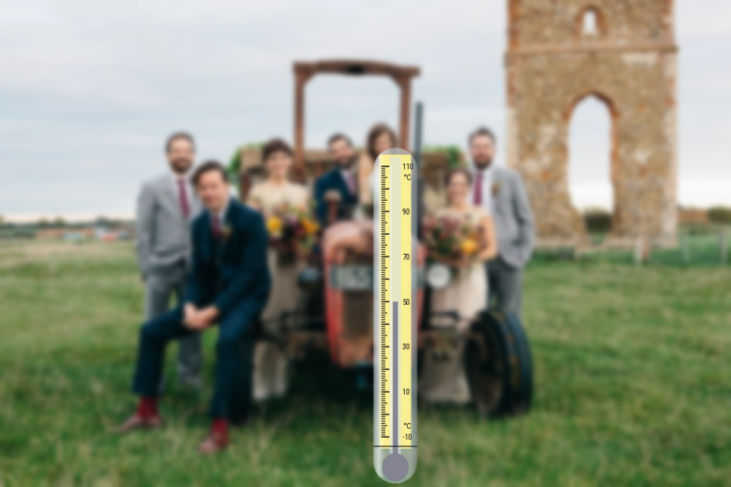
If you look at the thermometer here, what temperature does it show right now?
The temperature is 50 °C
